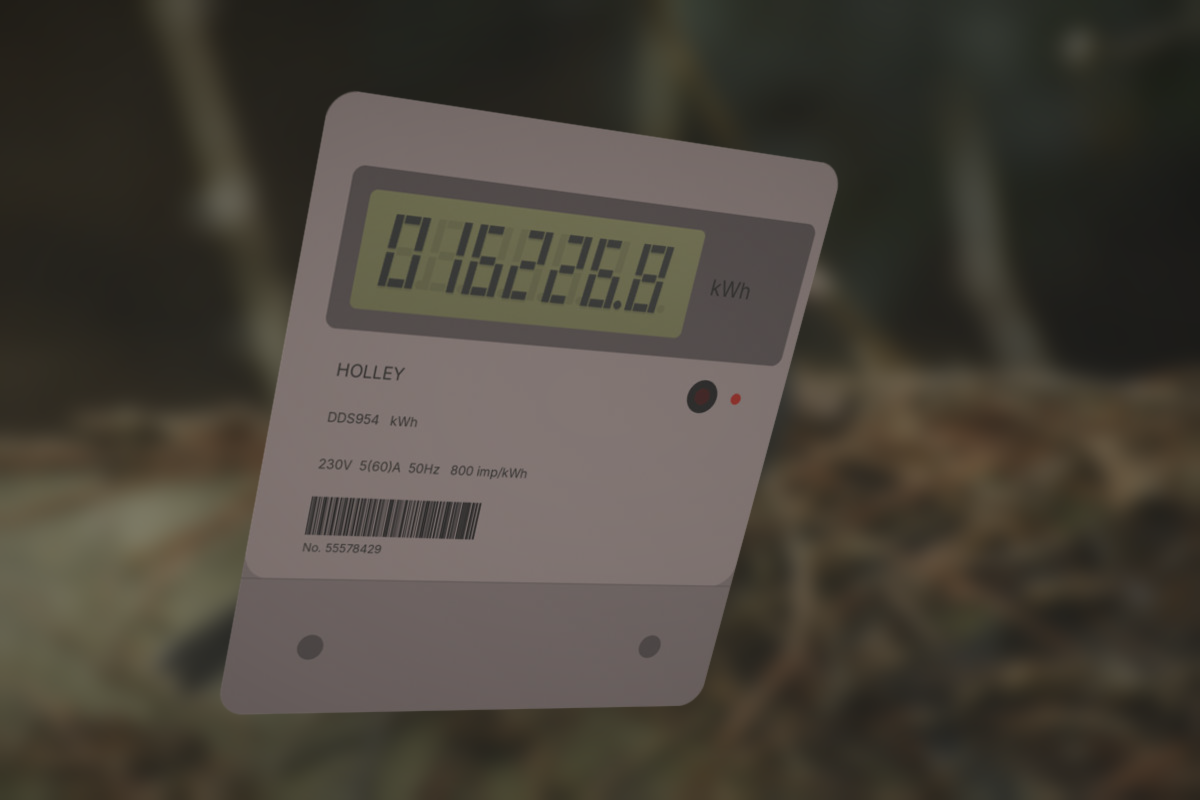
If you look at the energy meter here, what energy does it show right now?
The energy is 16226.8 kWh
